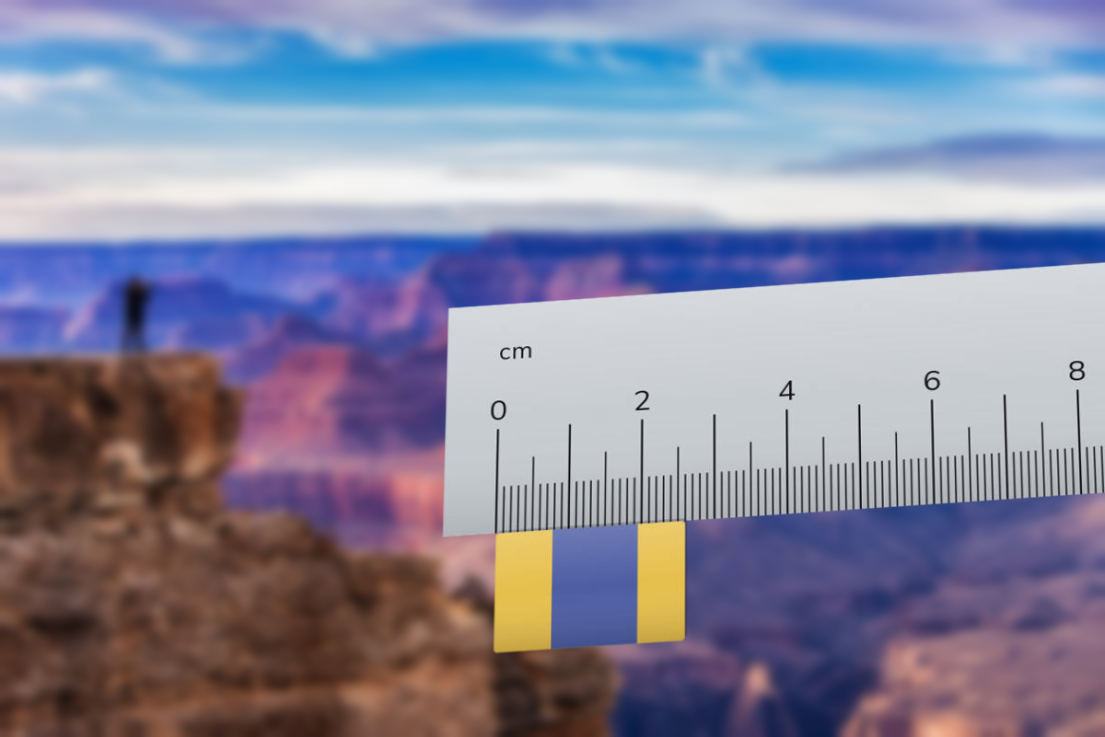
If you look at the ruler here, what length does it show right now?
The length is 2.6 cm
